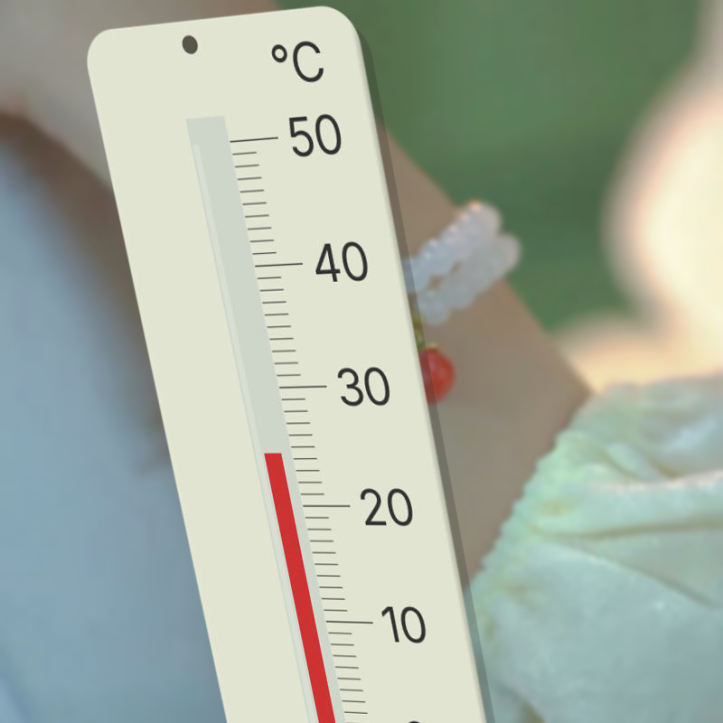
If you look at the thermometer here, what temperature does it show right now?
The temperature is 24.5 °C
